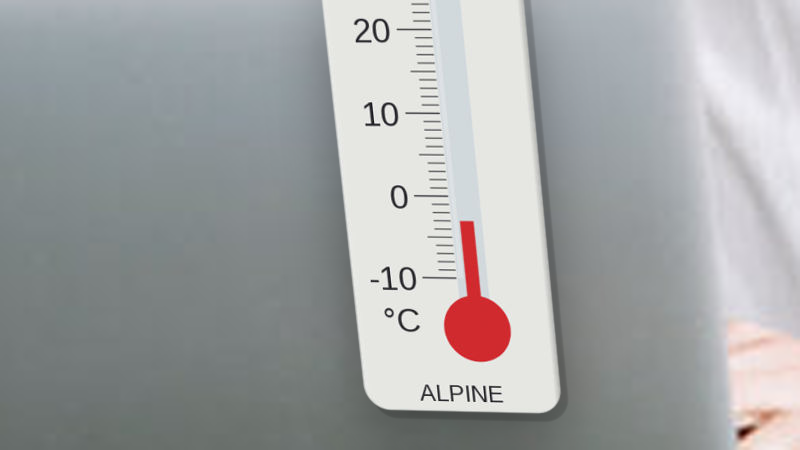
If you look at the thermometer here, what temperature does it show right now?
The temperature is -3 °C
